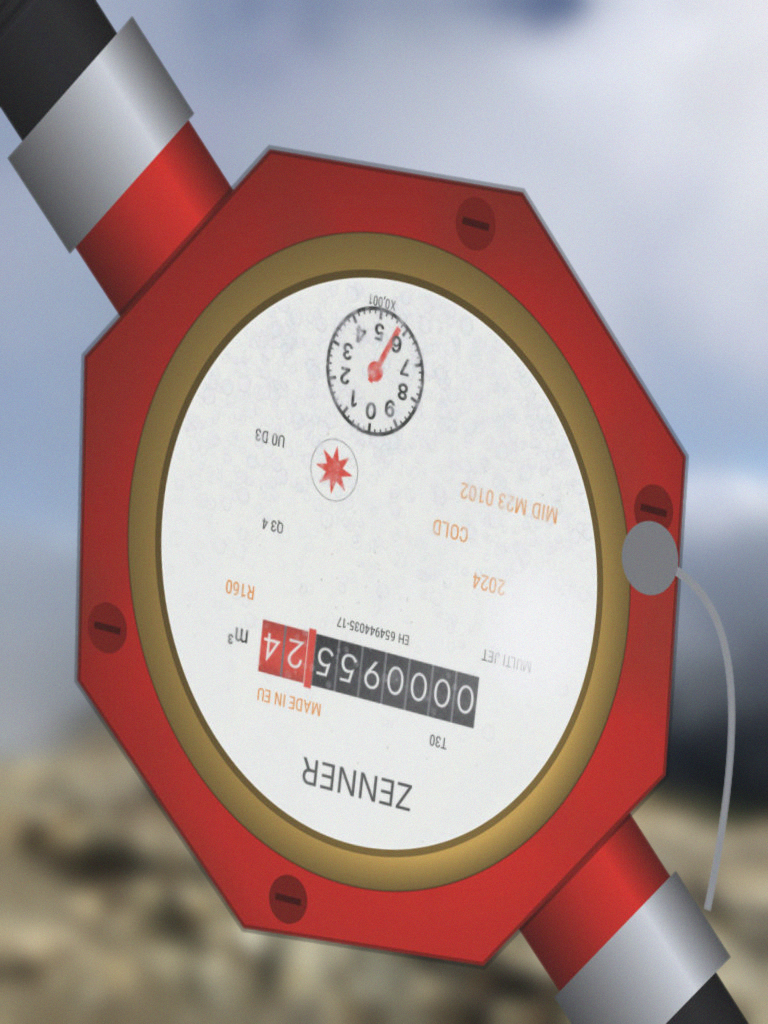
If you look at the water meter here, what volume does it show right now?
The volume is 955.245 m³
